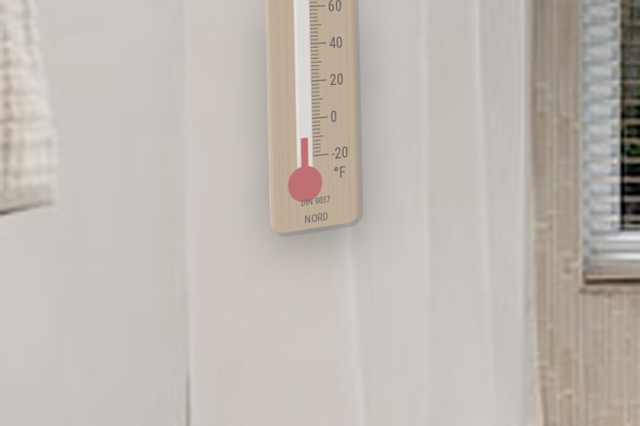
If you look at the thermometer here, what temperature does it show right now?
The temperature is -10 °F
